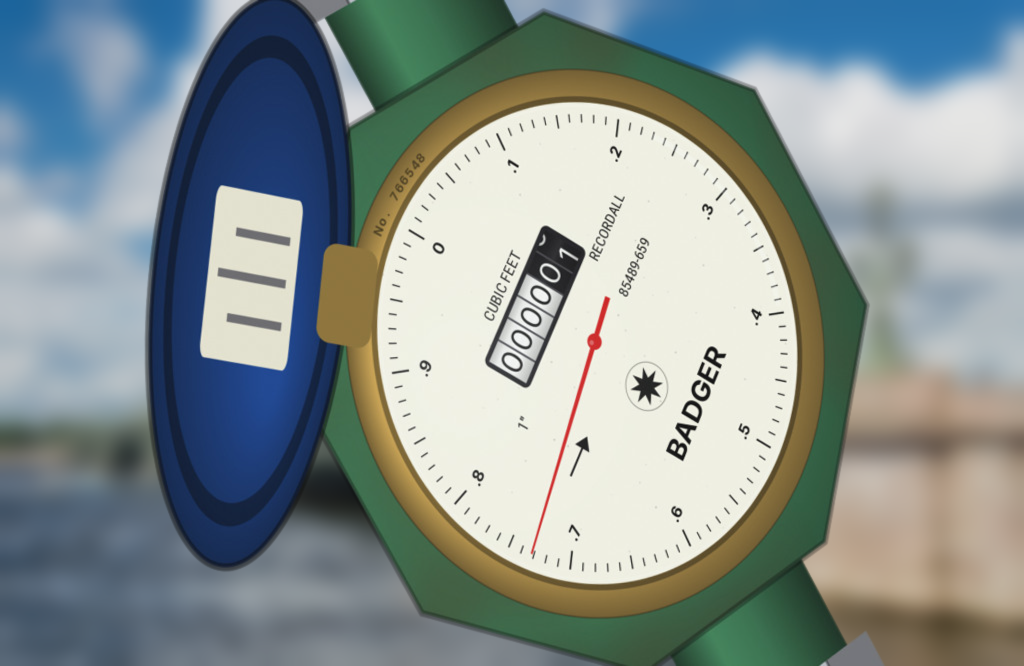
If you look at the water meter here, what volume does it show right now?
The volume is 0.73 ft³
